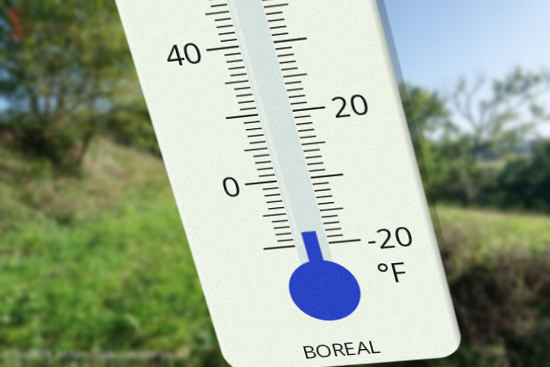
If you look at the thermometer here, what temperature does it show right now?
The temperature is -16 °F
